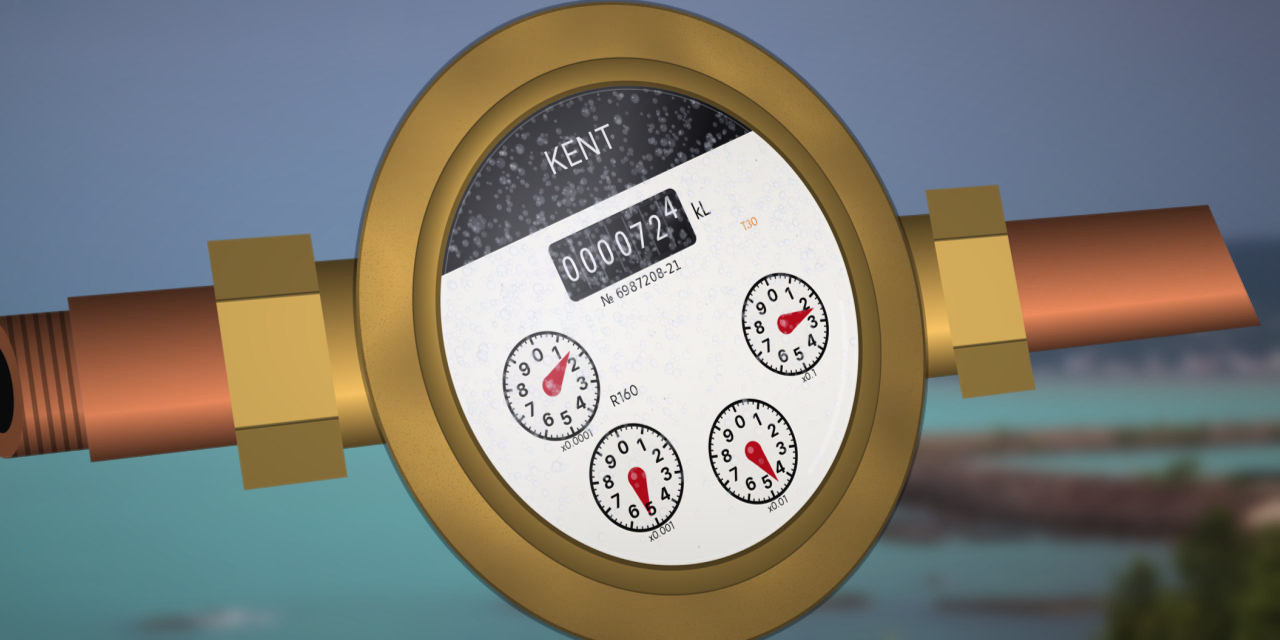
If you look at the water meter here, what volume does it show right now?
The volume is 724.2451 kL
